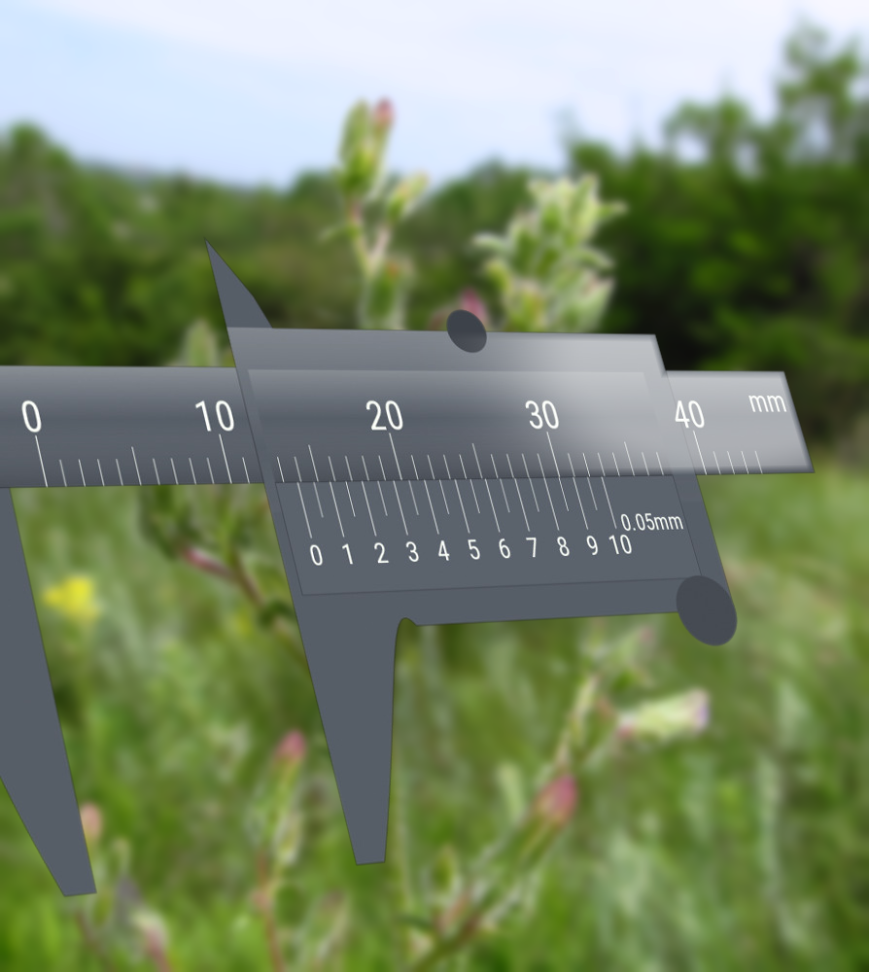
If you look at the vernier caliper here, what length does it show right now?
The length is 13.8 mm
